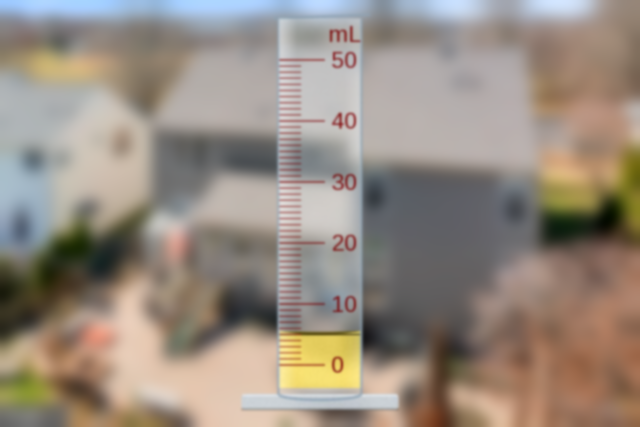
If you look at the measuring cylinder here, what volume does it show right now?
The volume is 5 mL
